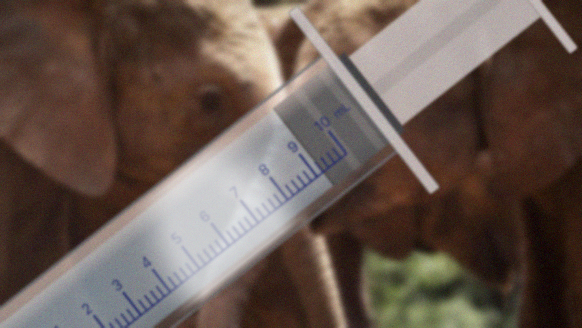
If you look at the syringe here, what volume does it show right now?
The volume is 9.2 mL
